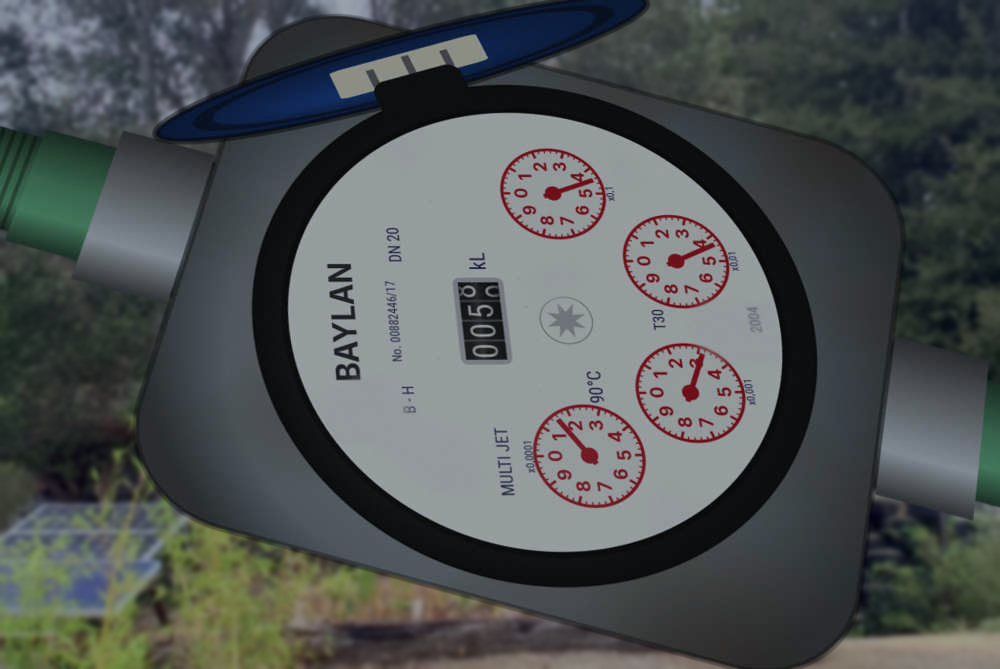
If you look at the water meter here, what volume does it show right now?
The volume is 58.4431 kL
